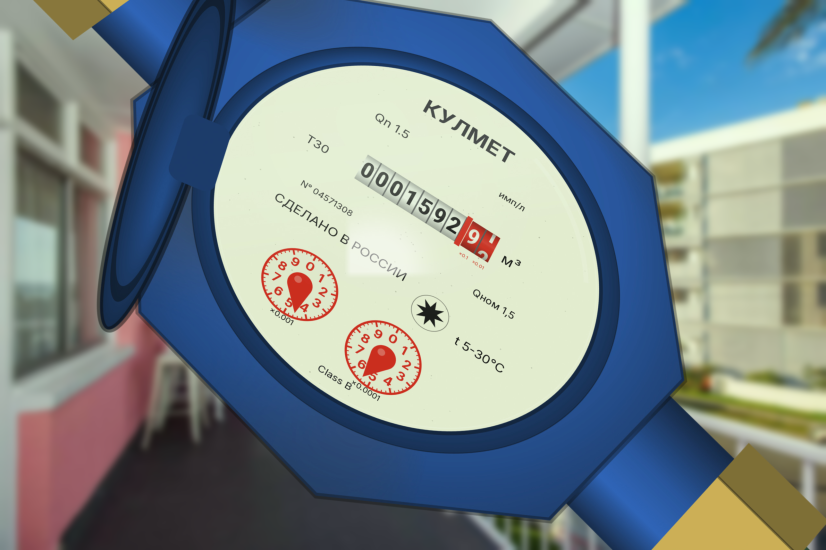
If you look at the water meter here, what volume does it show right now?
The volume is 1592.9145 m³
